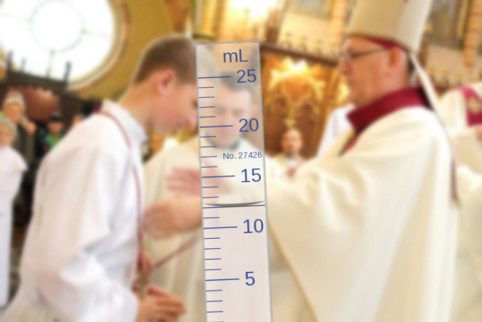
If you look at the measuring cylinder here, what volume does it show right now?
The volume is 12 mL
